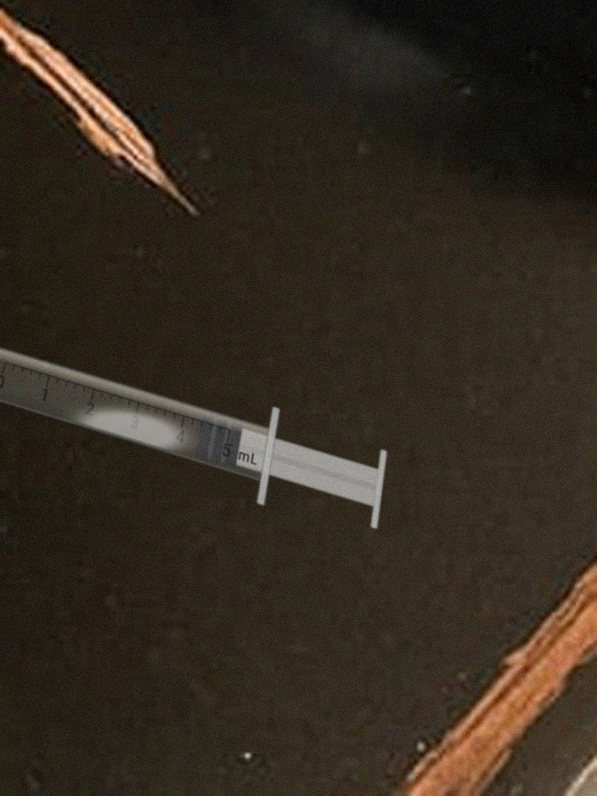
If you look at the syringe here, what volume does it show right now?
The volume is 4.4 mL
